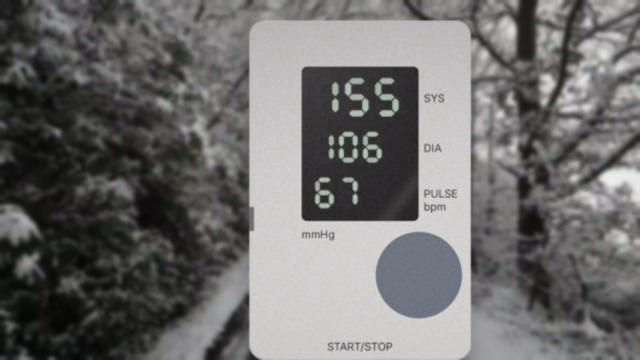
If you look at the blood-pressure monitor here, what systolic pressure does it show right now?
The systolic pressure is 155 mmHg
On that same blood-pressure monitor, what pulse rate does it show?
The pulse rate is 67 bpm
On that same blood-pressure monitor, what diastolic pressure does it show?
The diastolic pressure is 106 mmHg
